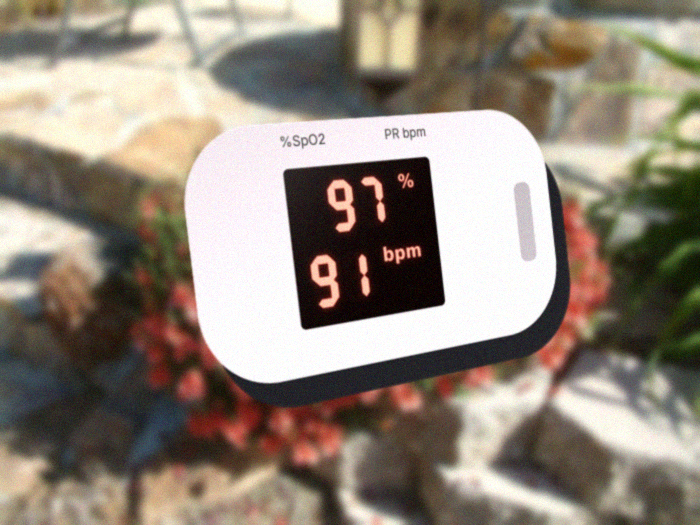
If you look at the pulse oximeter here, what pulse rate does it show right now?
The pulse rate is 91 bpm
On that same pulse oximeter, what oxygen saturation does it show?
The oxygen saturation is 97 %
